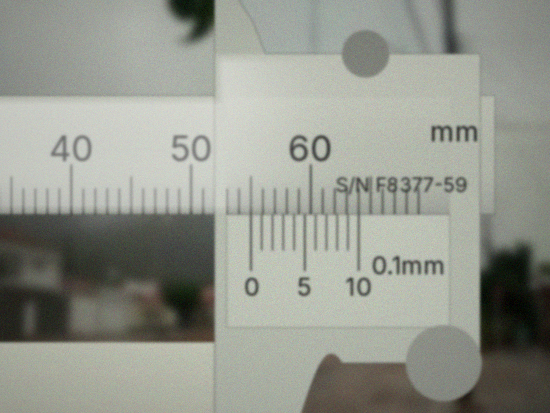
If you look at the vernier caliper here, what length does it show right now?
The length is 55.0 mm
